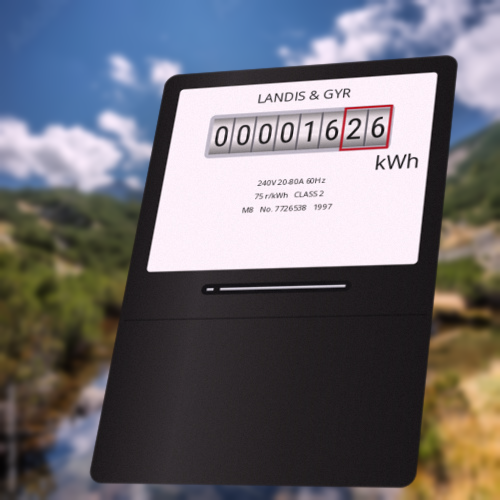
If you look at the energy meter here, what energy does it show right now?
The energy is 16.26 kWh
